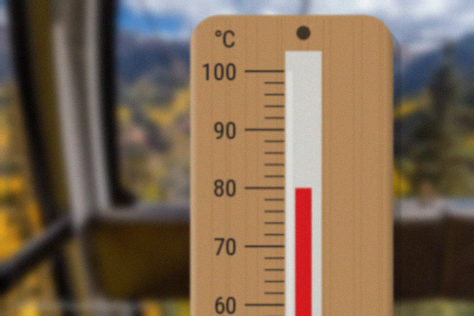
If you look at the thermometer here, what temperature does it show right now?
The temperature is 80 °C
